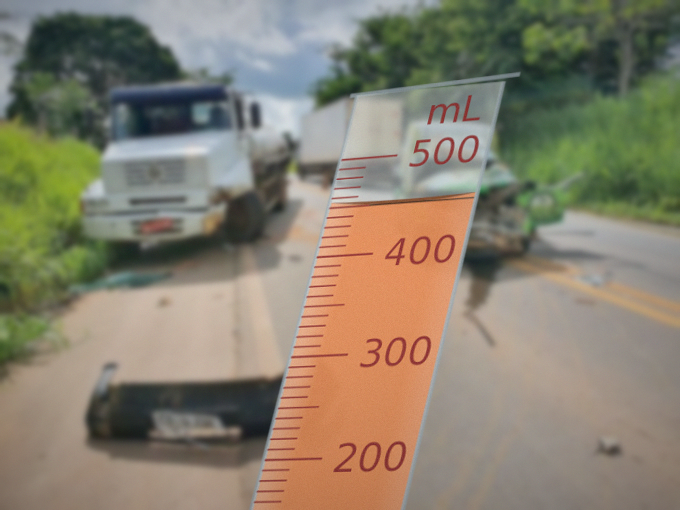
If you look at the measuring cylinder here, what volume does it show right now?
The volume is 450 mL
